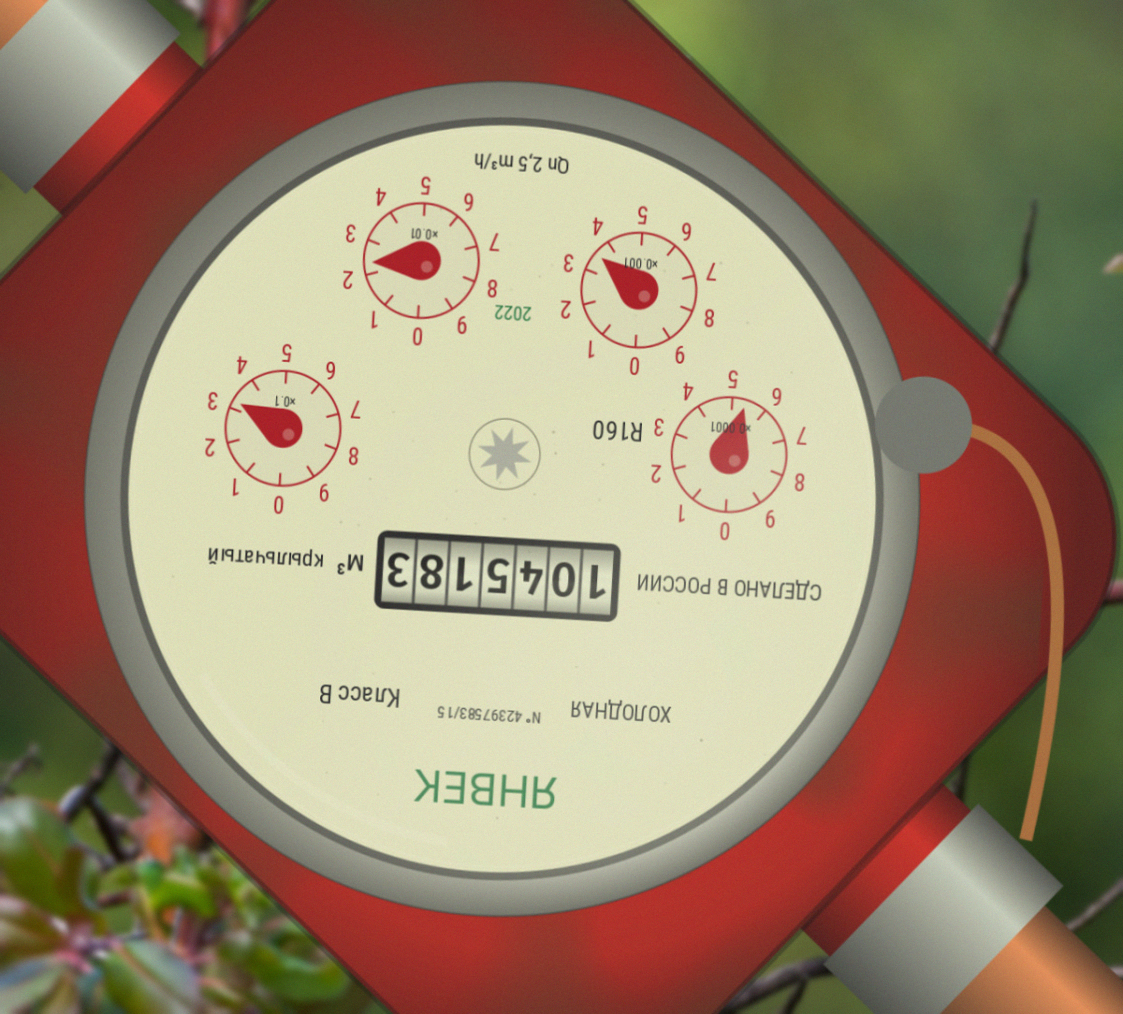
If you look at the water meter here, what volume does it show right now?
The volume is 1045183.3235 m³
